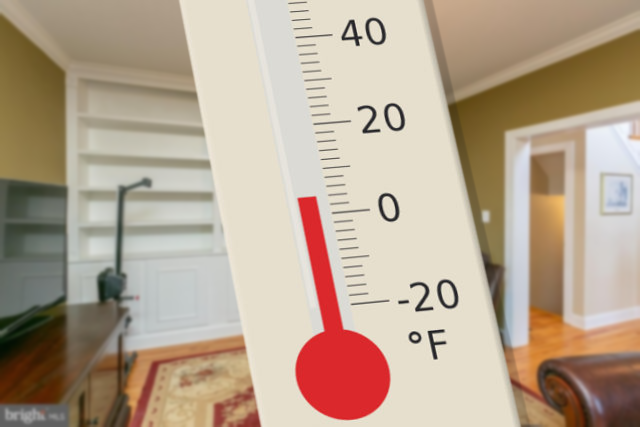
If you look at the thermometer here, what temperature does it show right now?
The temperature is 4 °F
